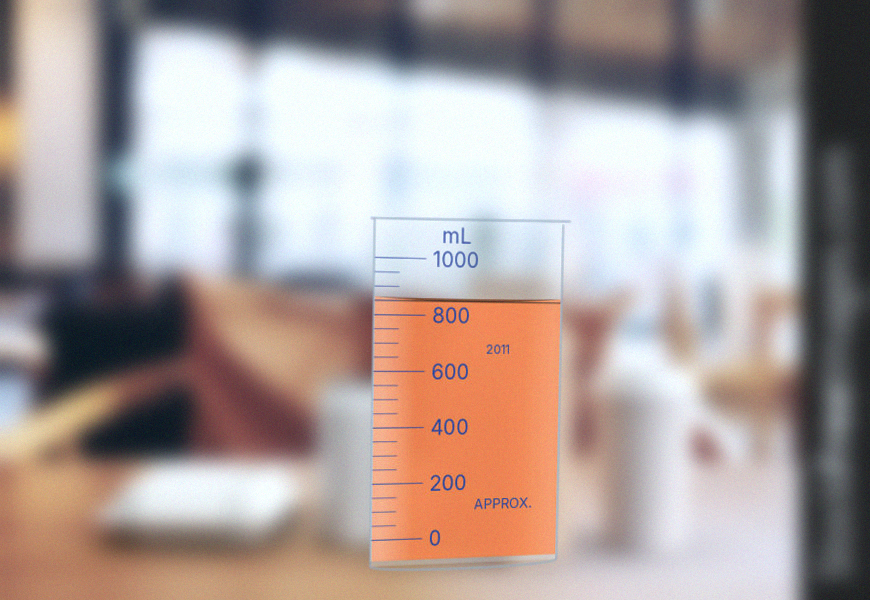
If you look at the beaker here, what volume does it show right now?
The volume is 850 mL
